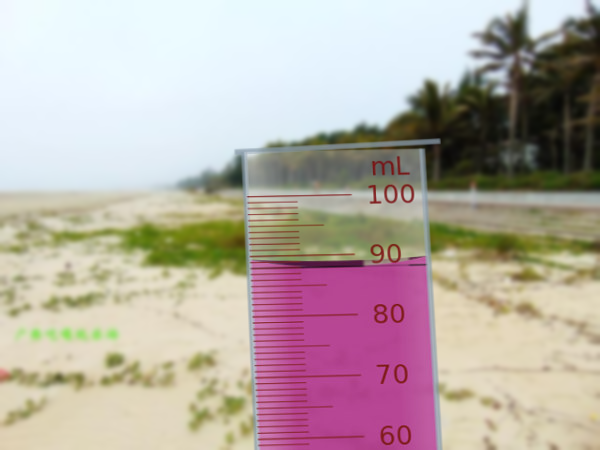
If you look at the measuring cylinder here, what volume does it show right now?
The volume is 88 mL
